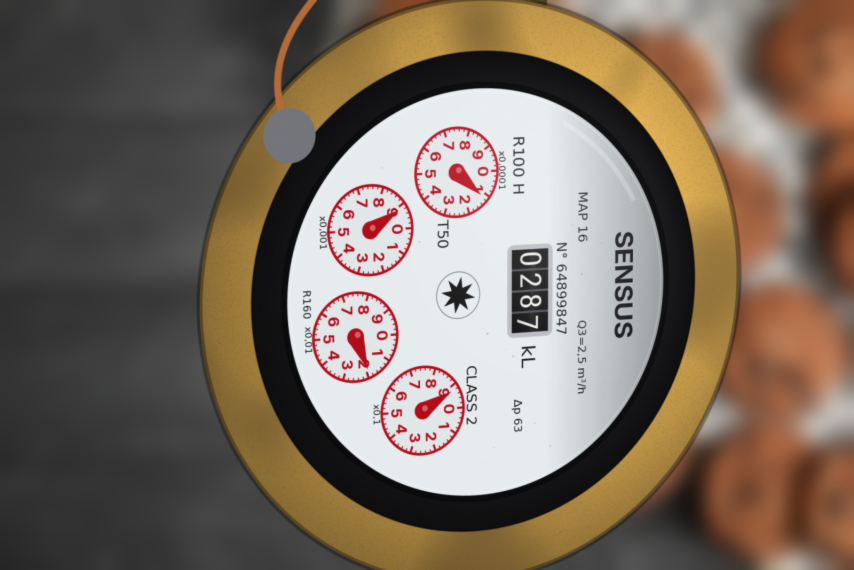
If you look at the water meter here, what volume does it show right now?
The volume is 286.9191 kL
